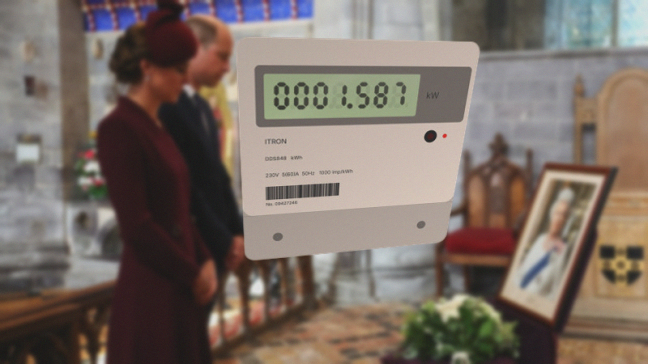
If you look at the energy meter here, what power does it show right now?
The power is 1.587 kW
